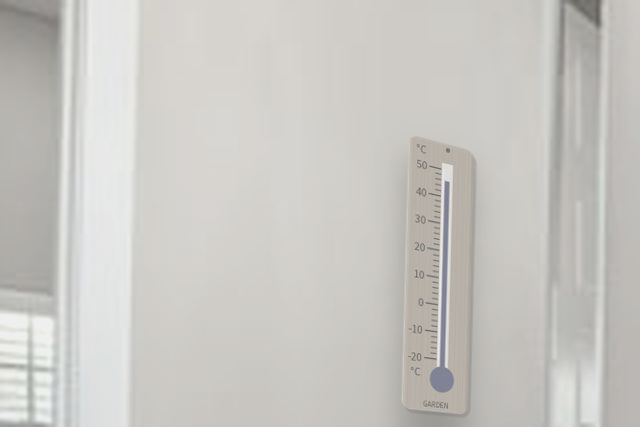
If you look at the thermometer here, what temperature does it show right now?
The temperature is 46 °C
